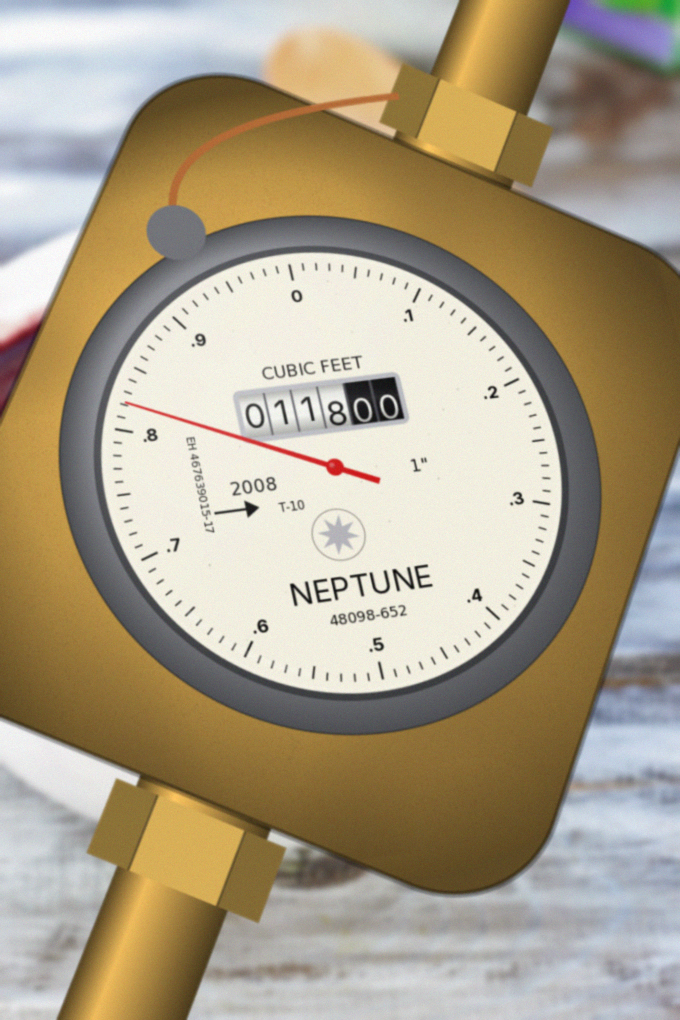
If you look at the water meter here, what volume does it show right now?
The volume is 11799.82 ft³
